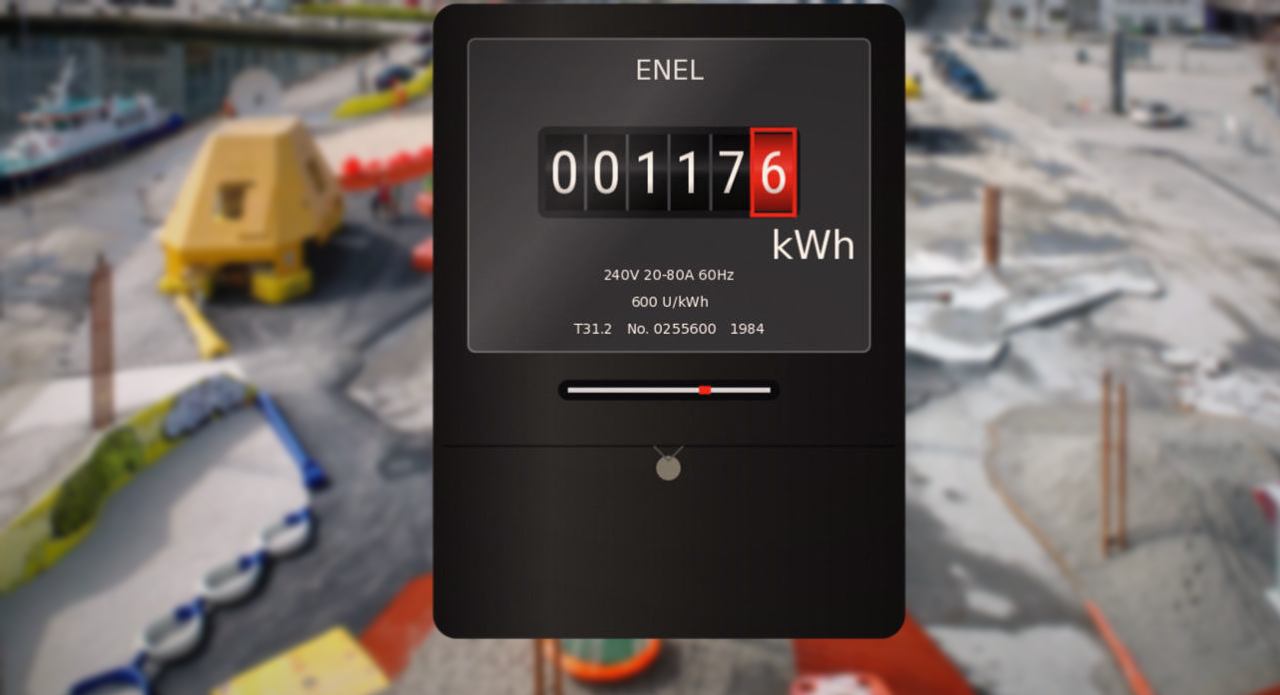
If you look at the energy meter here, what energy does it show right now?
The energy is 117.6 kWh
